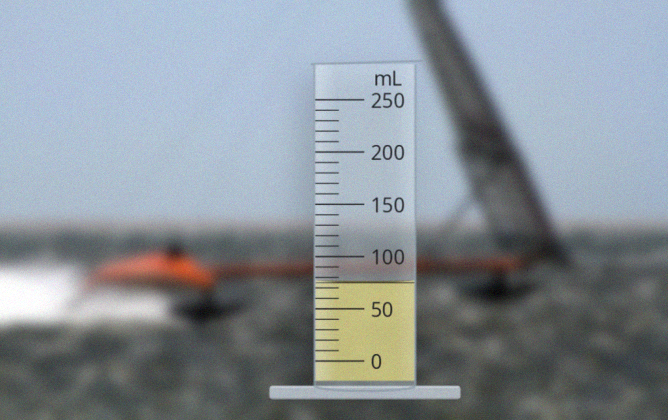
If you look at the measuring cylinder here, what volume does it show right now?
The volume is 75 mL
